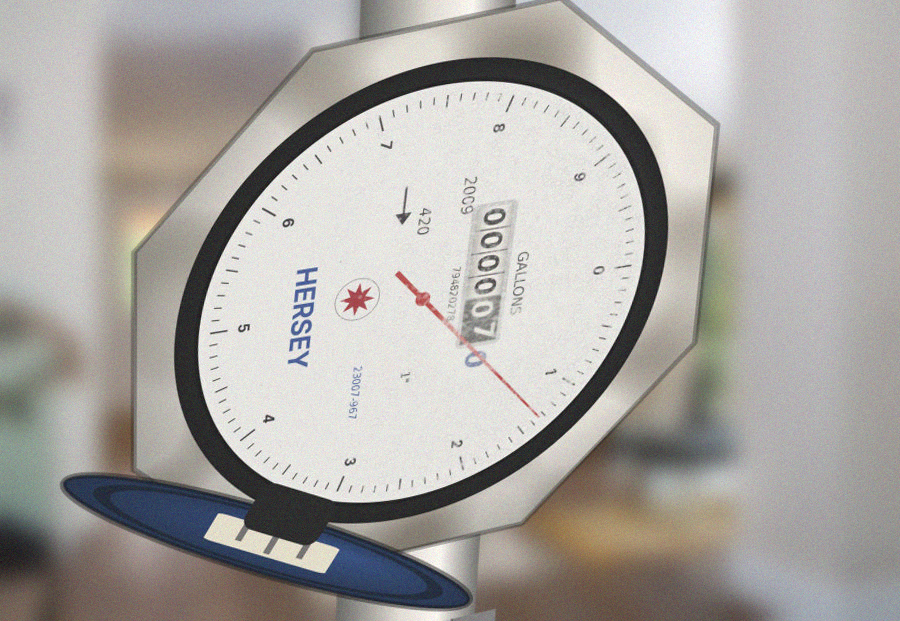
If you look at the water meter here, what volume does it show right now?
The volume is 71.3 gal
